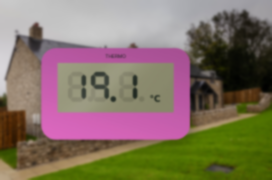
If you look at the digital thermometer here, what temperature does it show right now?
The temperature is 19.1 °C
